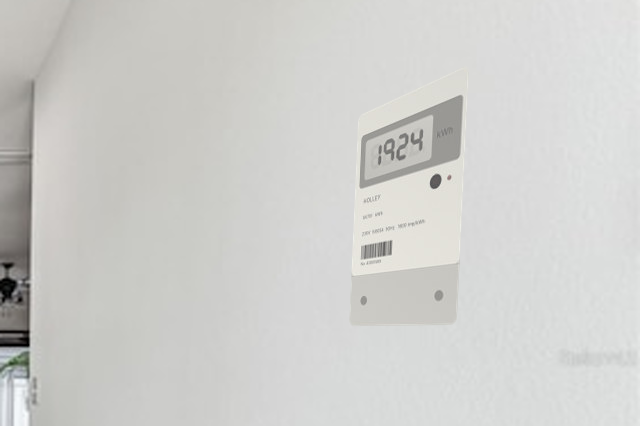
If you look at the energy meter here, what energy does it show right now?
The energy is 1924 kWh
